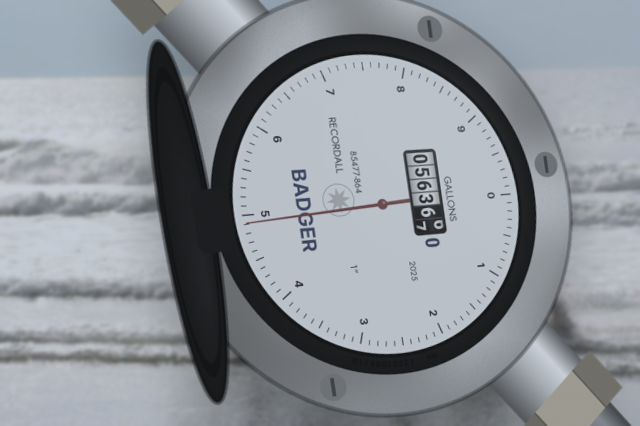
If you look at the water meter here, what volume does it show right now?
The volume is 563664.9 gal
